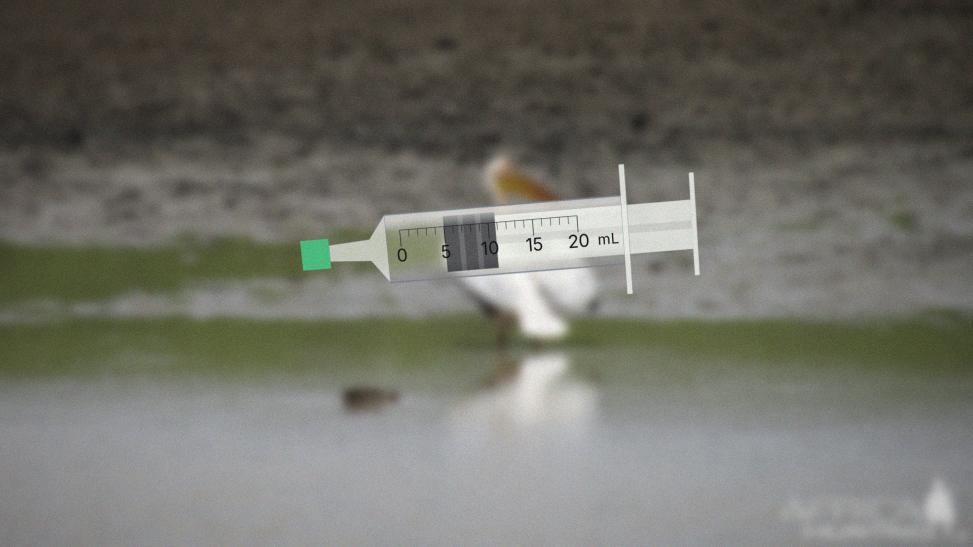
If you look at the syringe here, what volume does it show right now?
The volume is 5 mL
